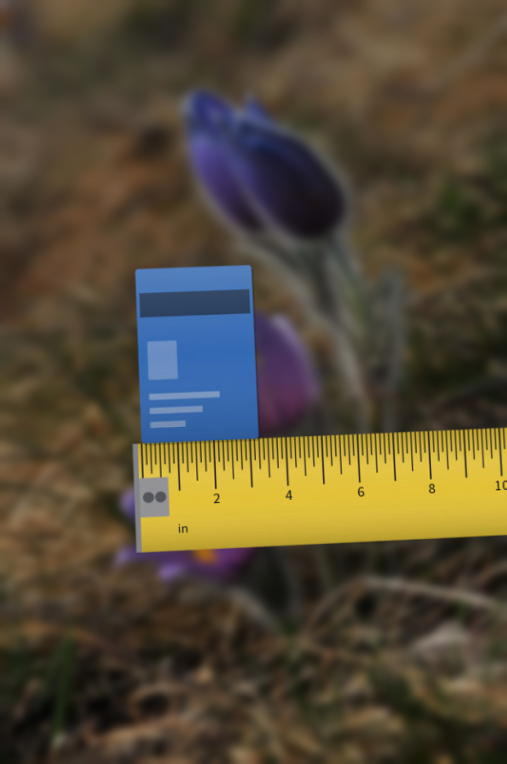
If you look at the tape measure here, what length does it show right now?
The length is 3.25 in
